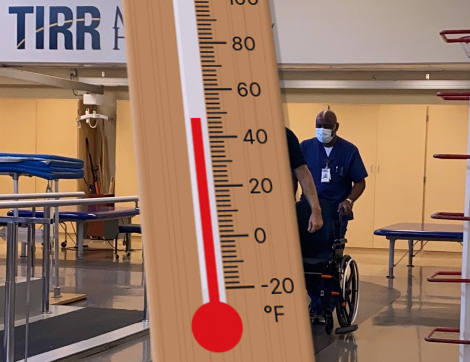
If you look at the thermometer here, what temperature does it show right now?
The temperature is 48 °F
